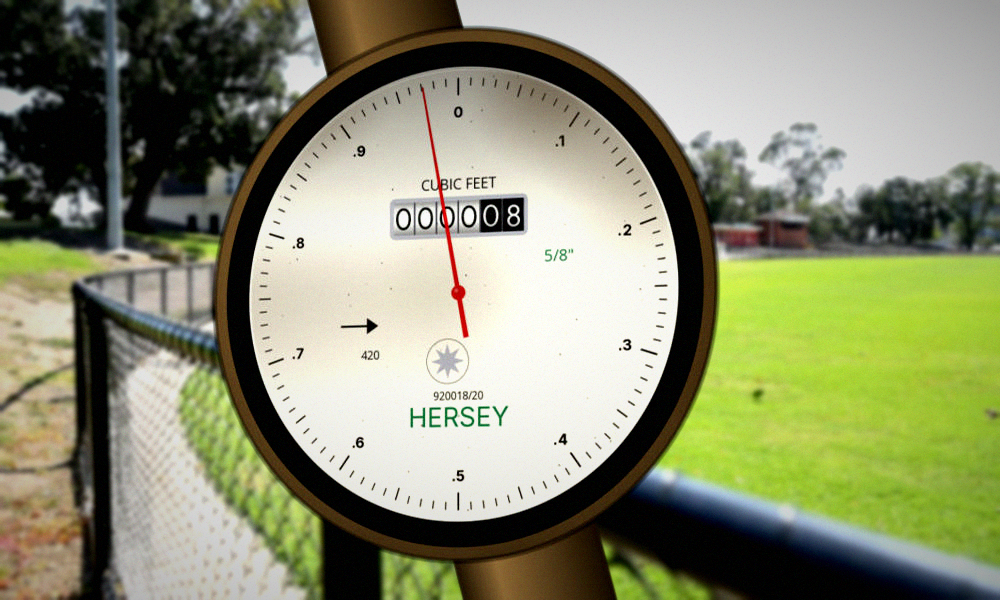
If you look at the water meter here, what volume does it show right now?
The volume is 7.97 ft³
